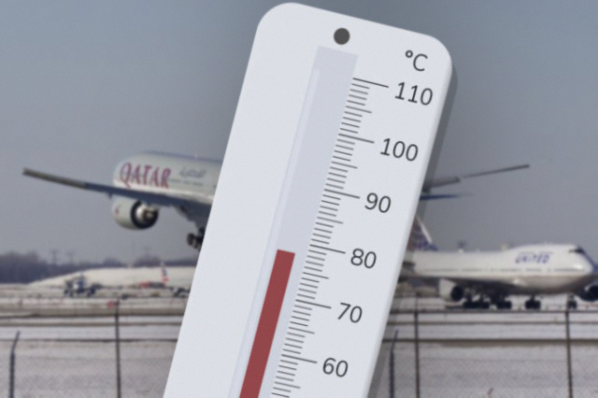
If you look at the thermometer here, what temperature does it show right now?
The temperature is 78 °C
